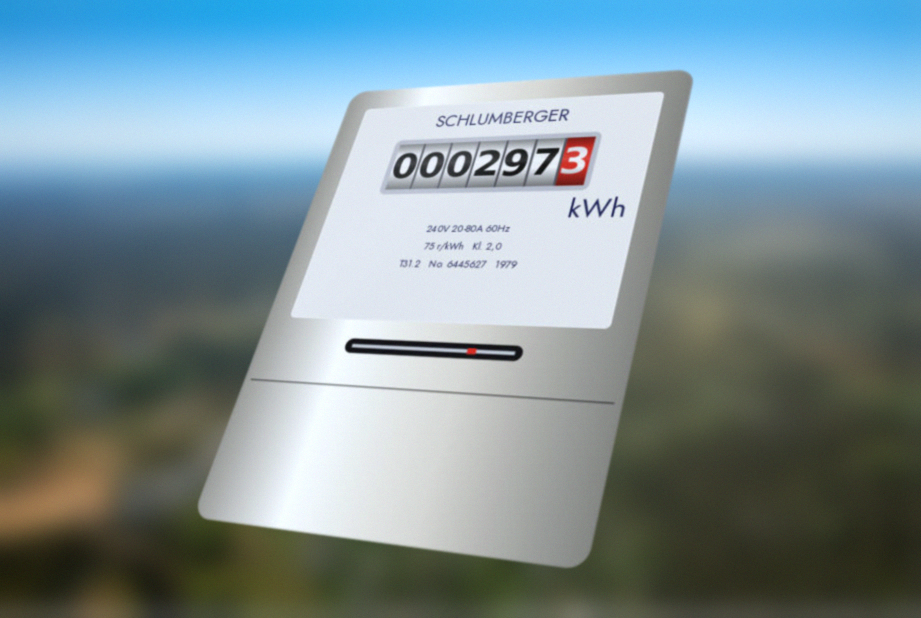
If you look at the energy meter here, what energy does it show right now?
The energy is 297.3 kWh
